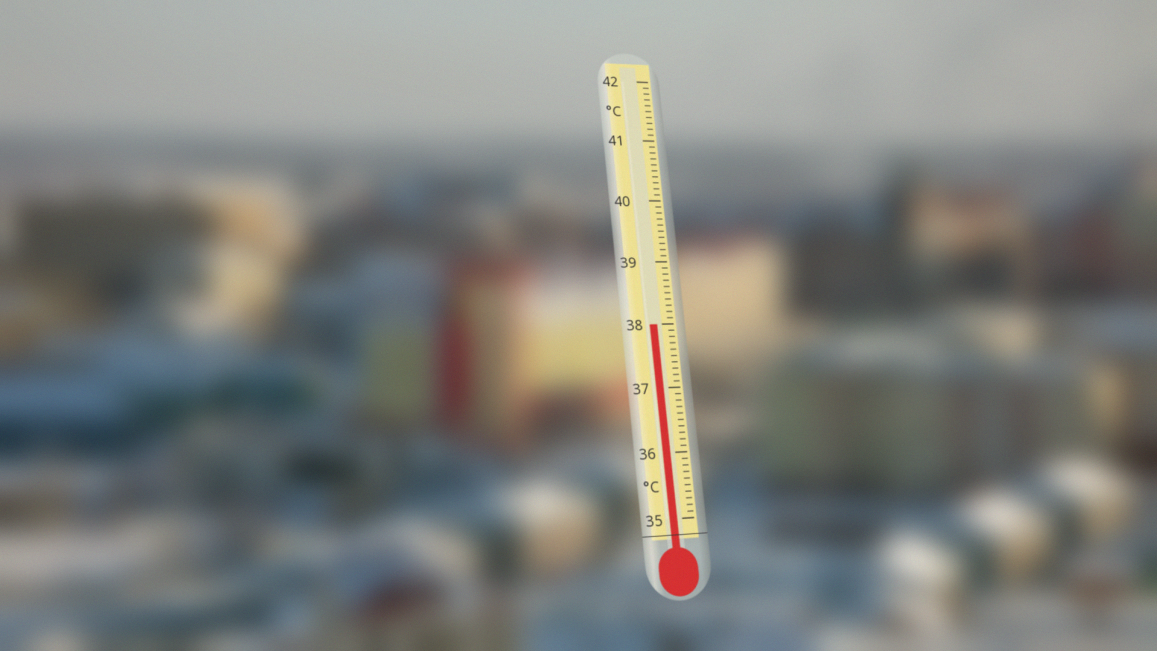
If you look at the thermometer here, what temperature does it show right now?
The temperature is 38 °C
